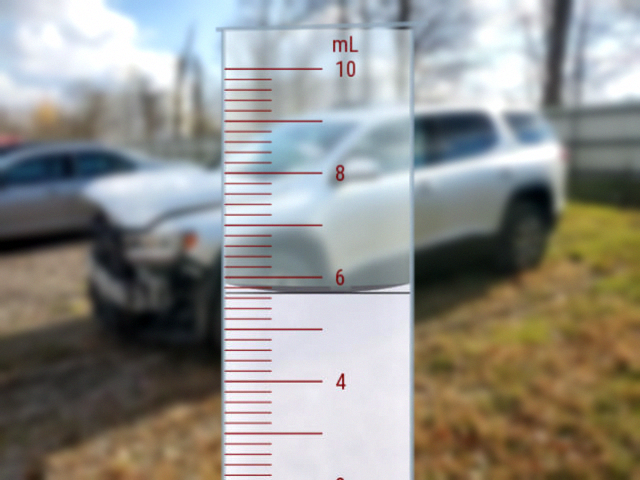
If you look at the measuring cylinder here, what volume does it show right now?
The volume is 5.7 mL
